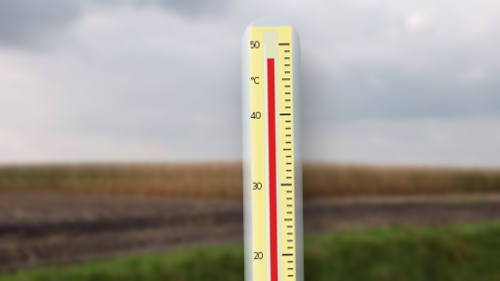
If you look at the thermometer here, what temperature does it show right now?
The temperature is 48 °C
